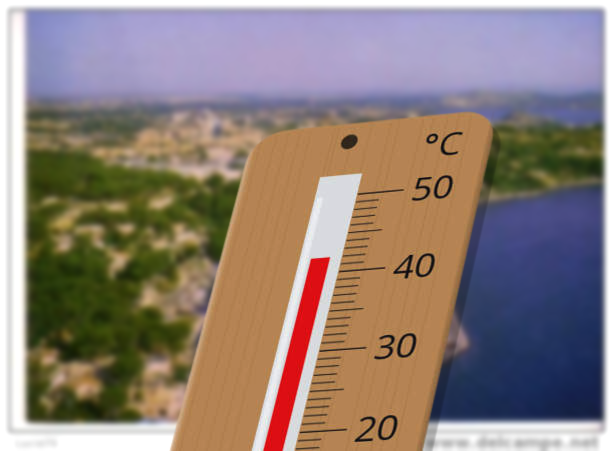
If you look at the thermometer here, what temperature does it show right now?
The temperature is 42 °C
